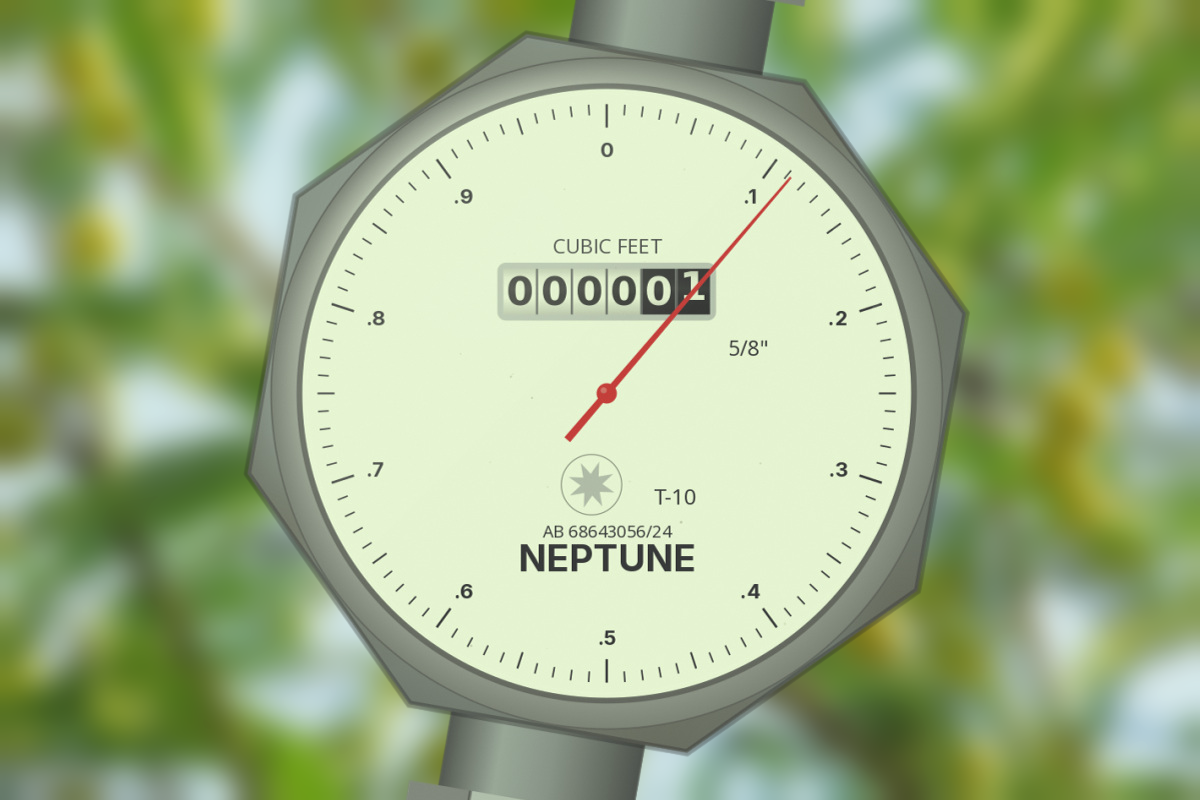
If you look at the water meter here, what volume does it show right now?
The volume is 1.11 ft³
